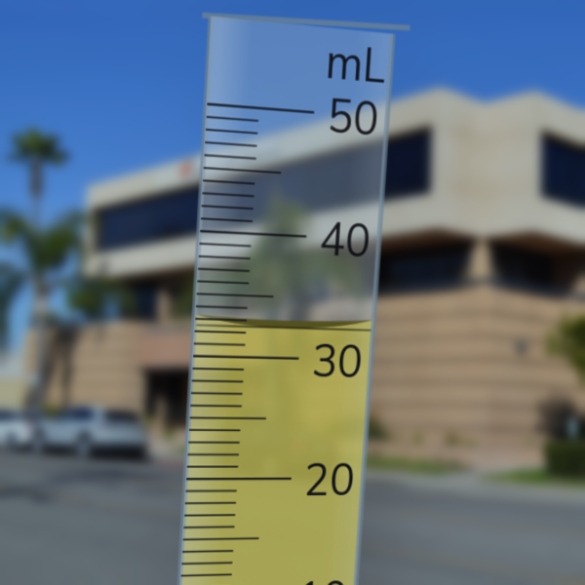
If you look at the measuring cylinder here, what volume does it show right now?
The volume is 32.5 mL
